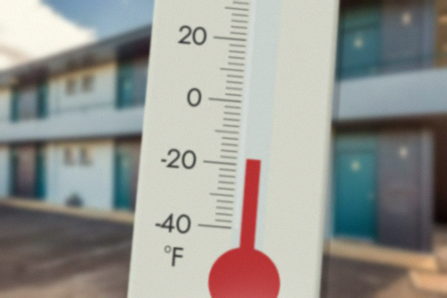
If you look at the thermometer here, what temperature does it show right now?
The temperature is -18 °F
